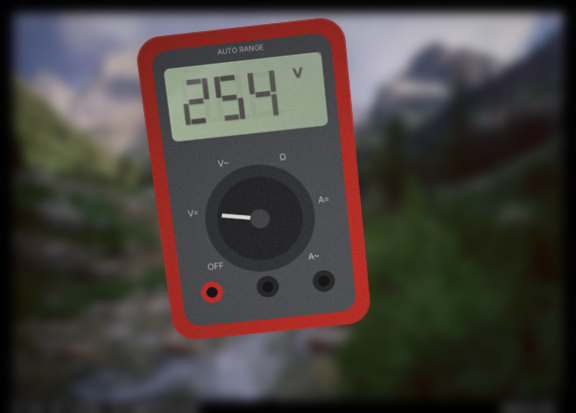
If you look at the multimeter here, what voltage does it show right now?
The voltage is 254 V
